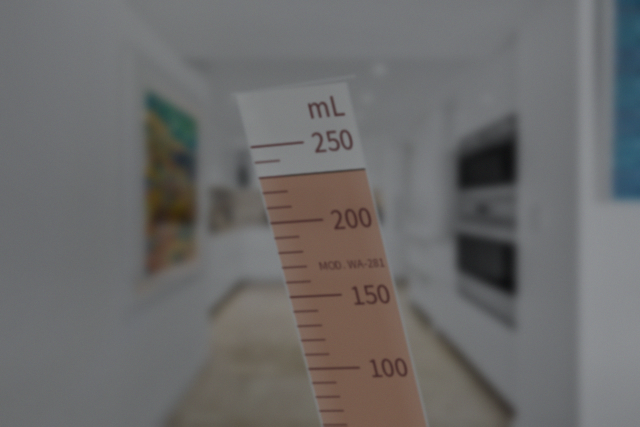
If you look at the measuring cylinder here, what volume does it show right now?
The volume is 230 mL
